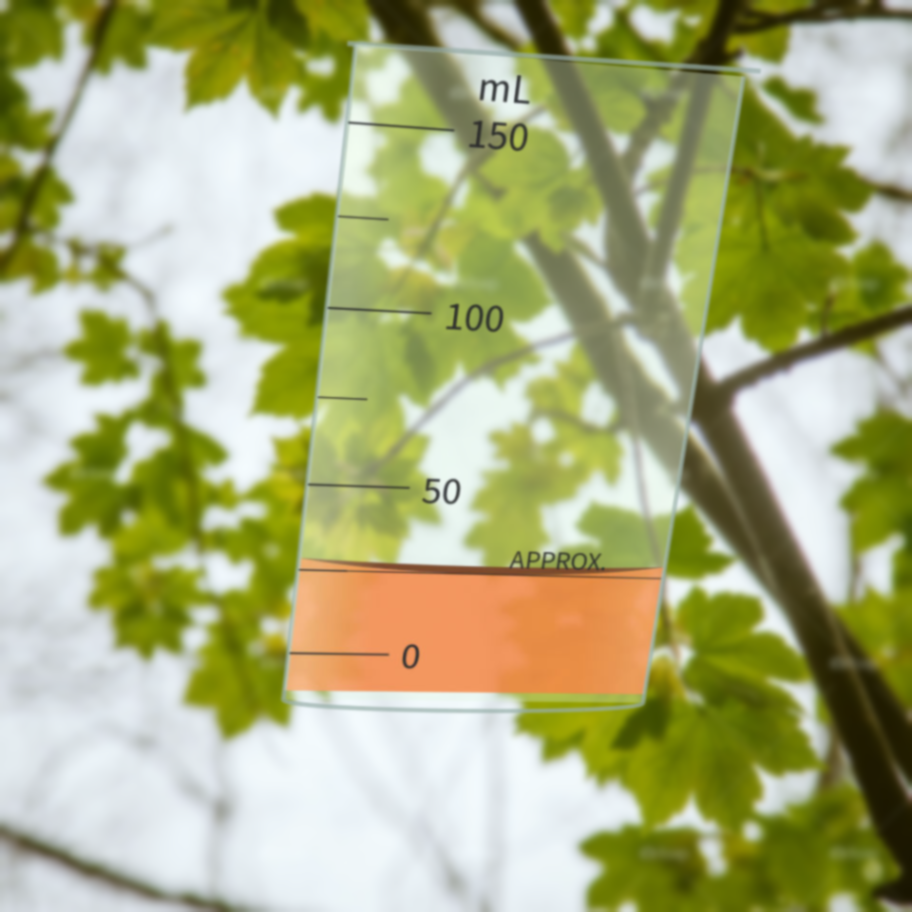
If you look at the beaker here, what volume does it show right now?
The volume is 25 mL
